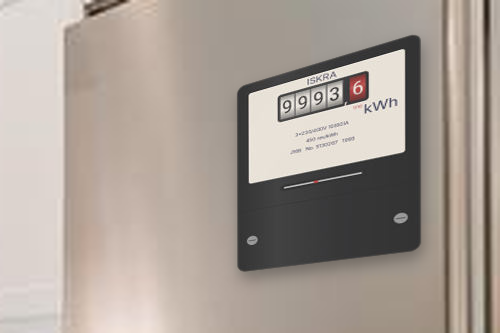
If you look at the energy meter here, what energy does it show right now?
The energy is 9993.6 kWh
